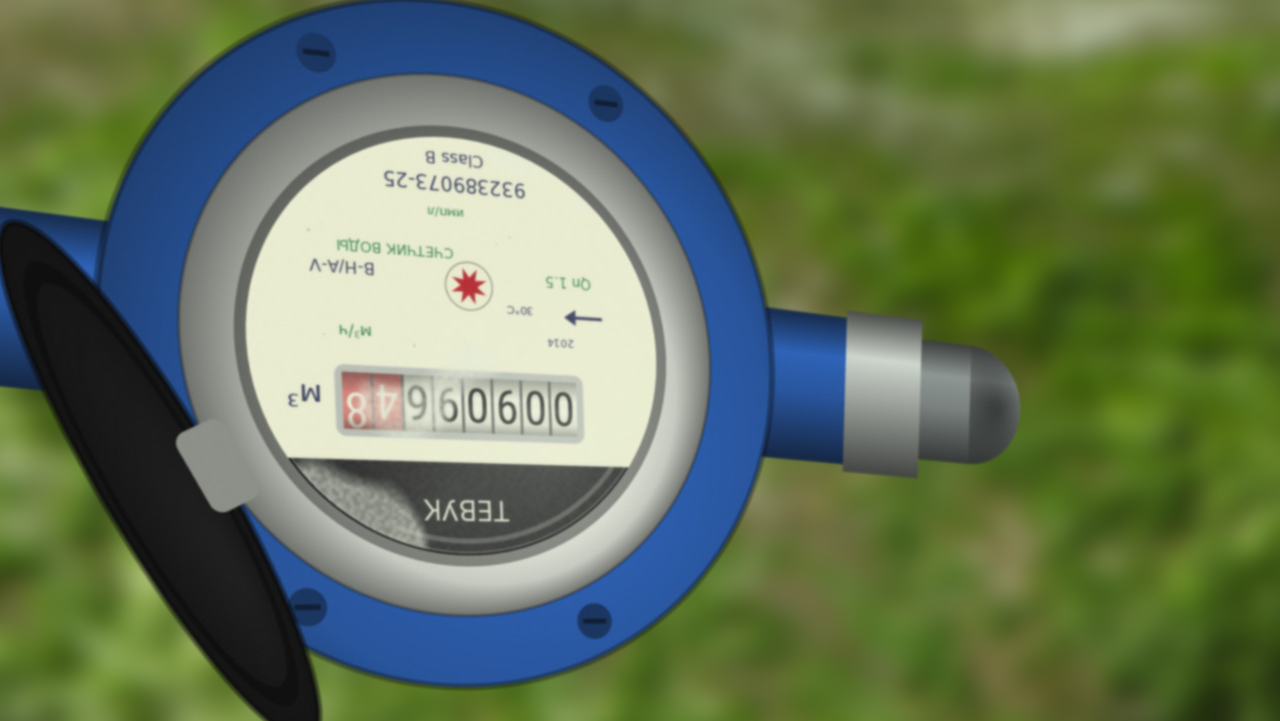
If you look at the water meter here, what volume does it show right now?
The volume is 9096.48 m³
